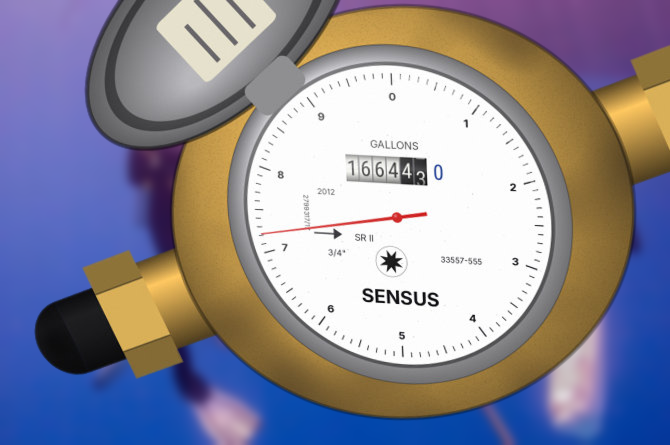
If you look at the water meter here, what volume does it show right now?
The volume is 1664427.2 gal
